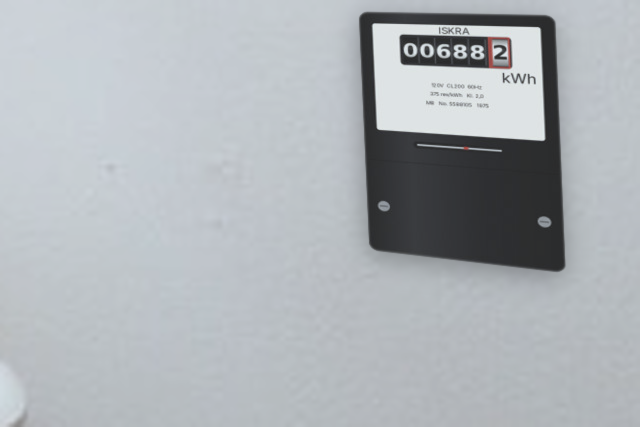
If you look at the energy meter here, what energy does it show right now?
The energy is 688.2 kWh
